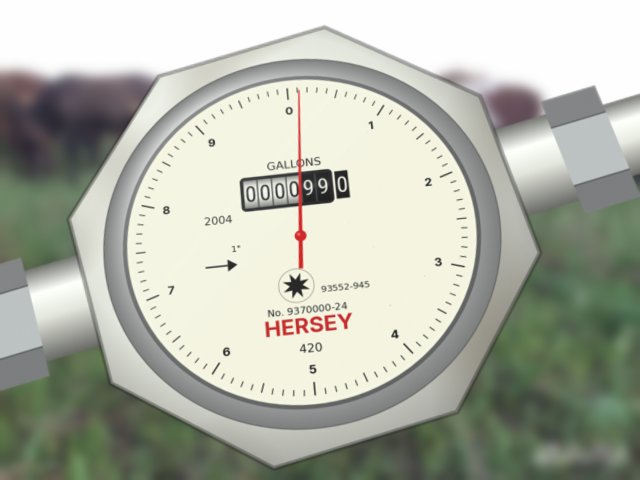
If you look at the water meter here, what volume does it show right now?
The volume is 990.1 gal
